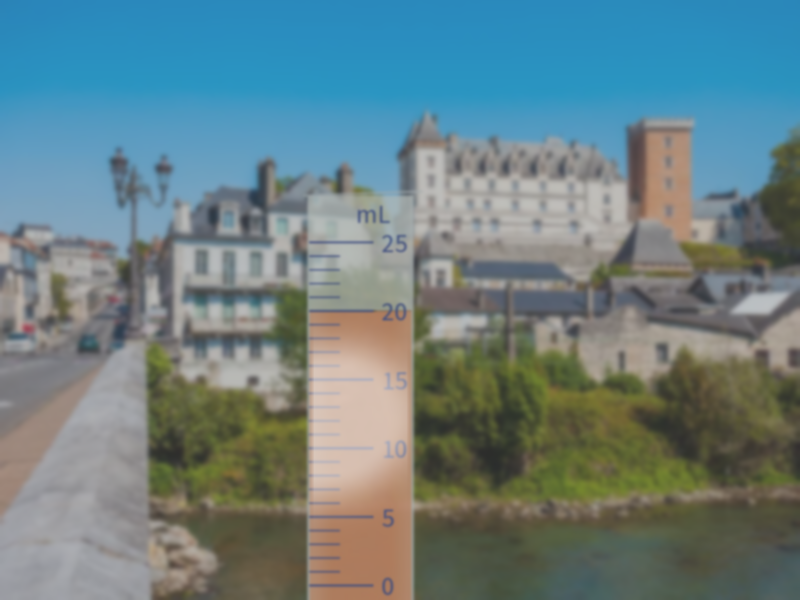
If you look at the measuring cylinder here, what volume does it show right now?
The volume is 20 mL
